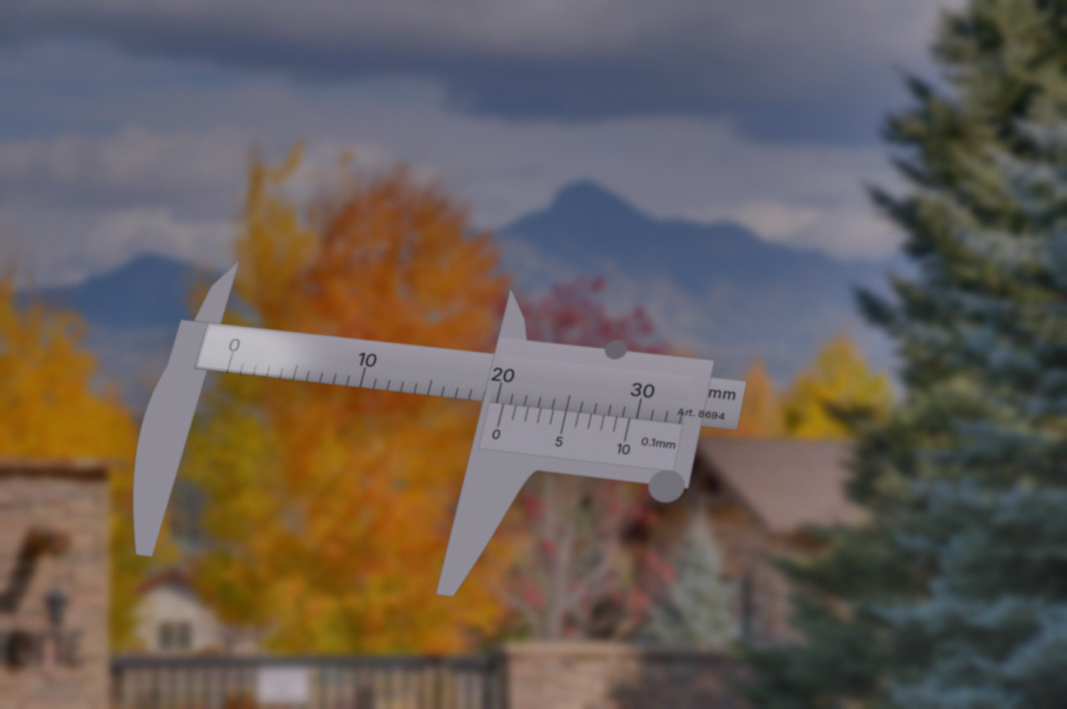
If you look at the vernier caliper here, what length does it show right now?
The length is 20.5 mm
